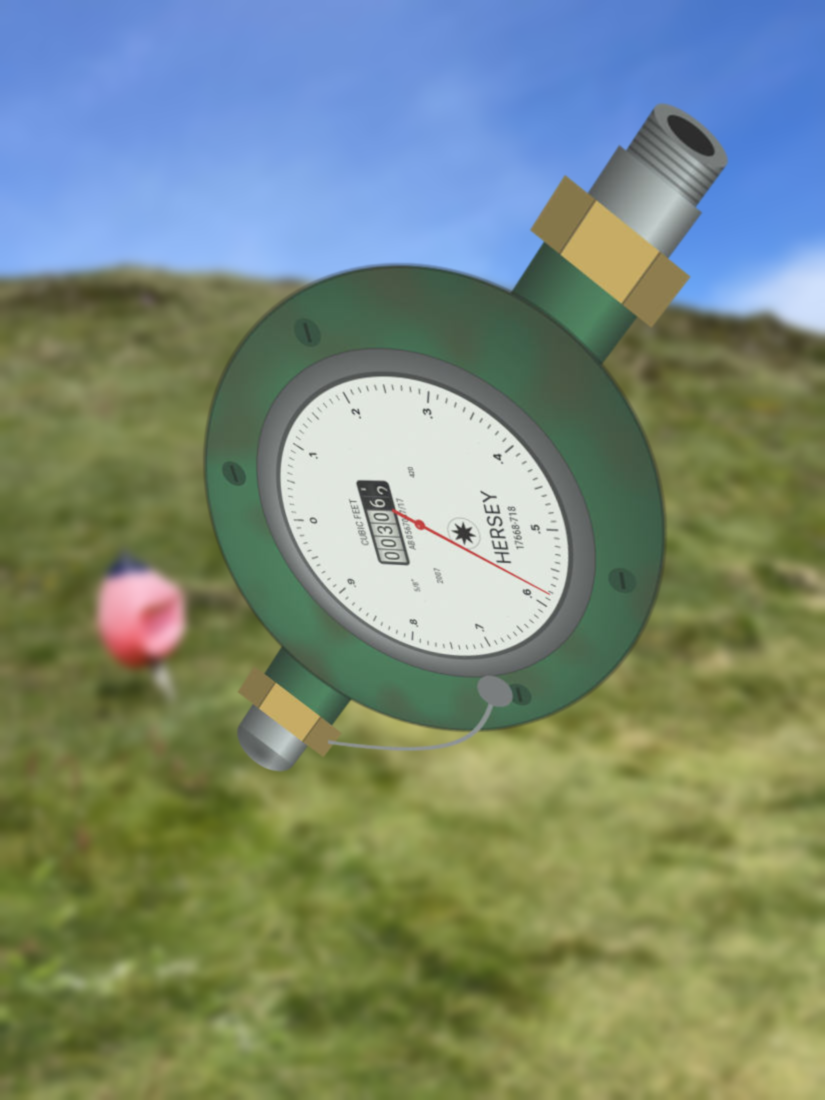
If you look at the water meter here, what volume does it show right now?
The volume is 3061.58 ft³
